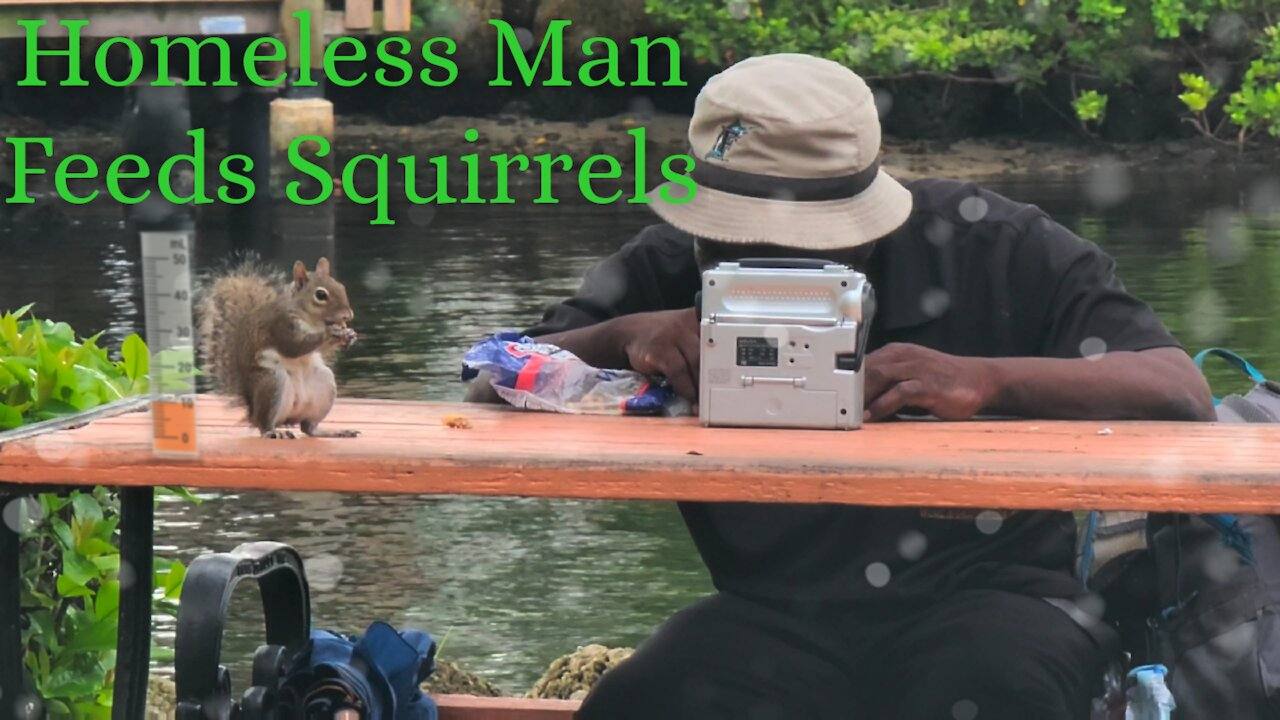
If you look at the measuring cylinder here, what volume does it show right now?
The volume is 10 mL
